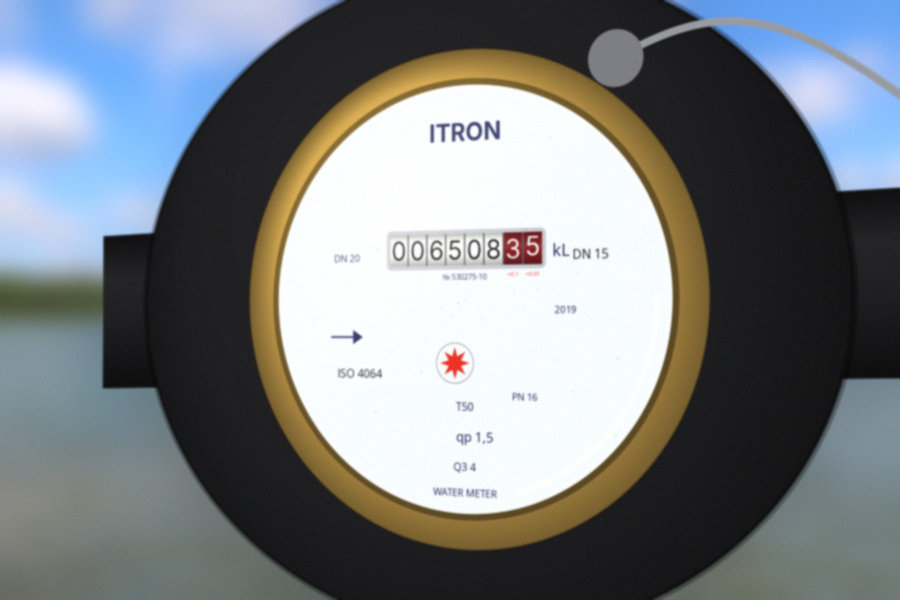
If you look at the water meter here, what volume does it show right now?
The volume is 6508.35 kL
